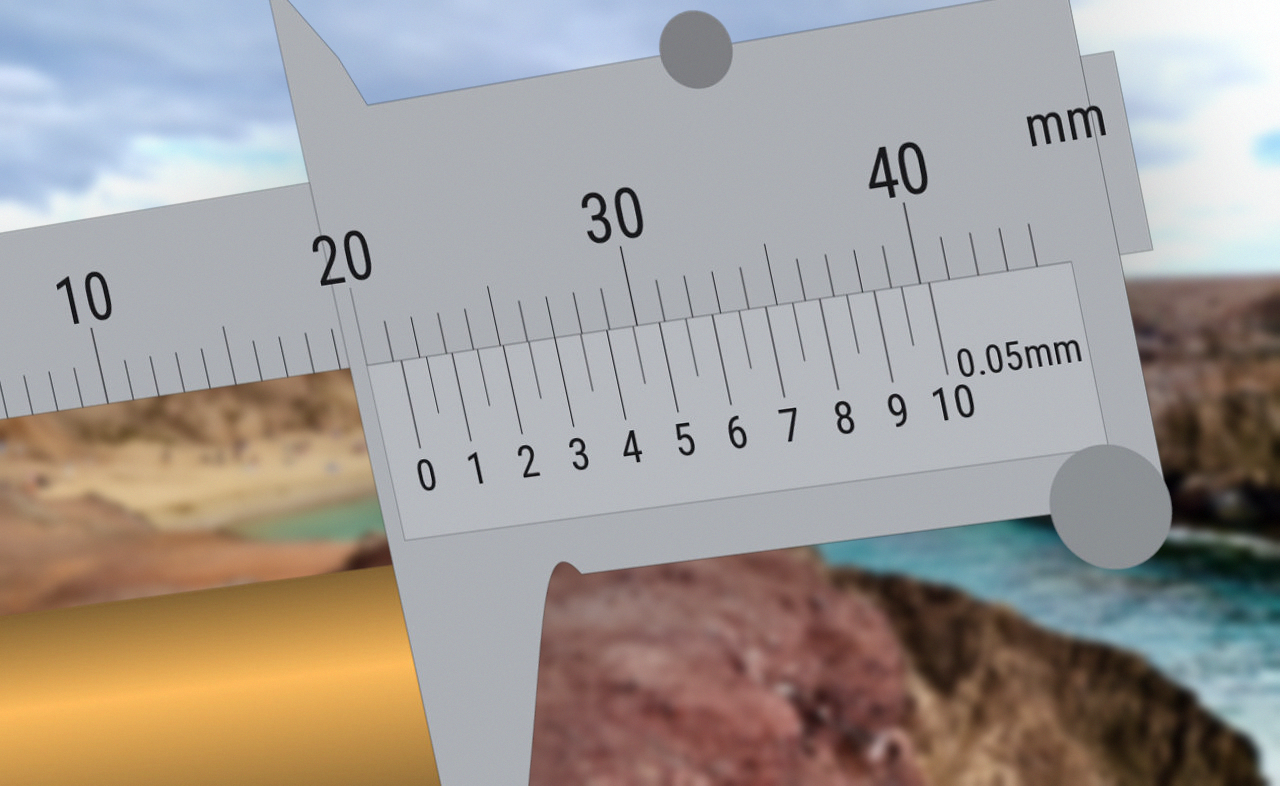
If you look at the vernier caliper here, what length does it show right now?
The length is 21.30 mm
